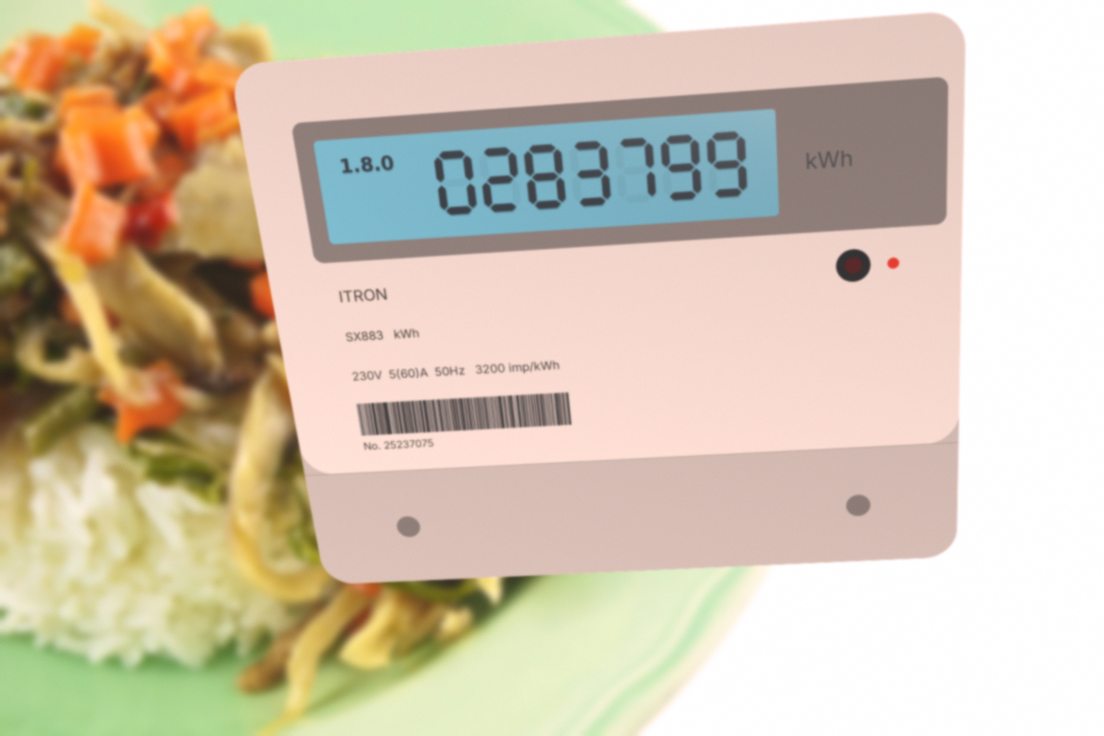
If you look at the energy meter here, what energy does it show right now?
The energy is 283799 kWh
